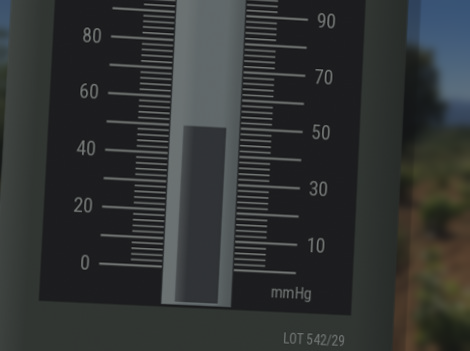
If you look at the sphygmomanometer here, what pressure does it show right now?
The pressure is 50 mmHg
